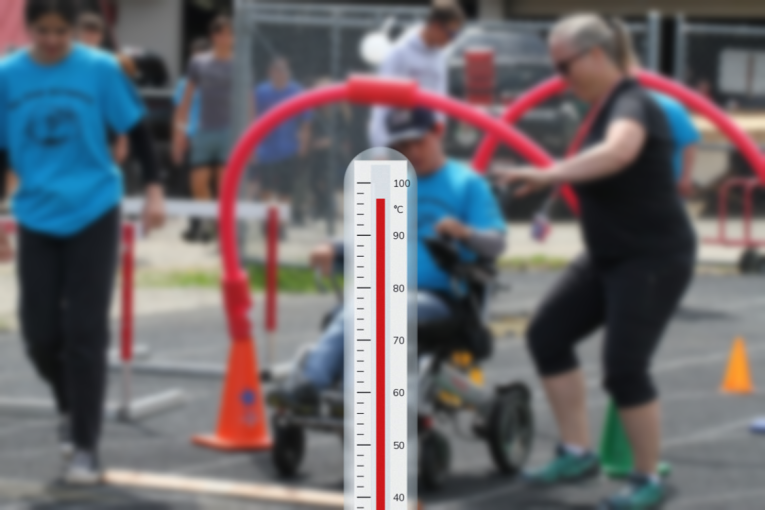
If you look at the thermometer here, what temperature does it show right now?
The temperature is 97 °C
